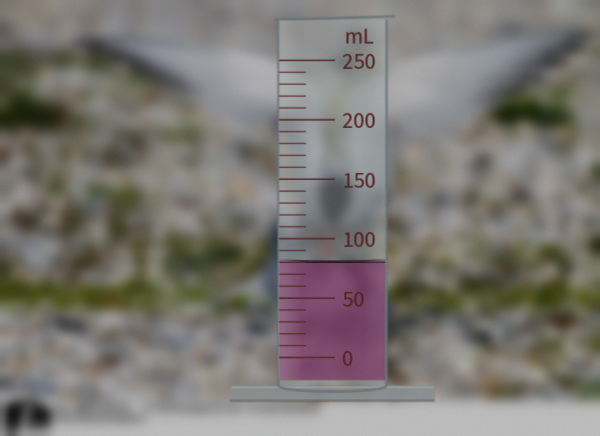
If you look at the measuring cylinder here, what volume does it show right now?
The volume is 80 mL
